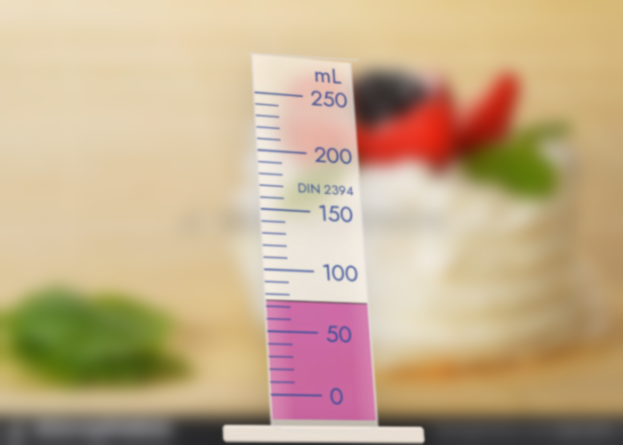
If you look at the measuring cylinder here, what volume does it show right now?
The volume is 75 mL
